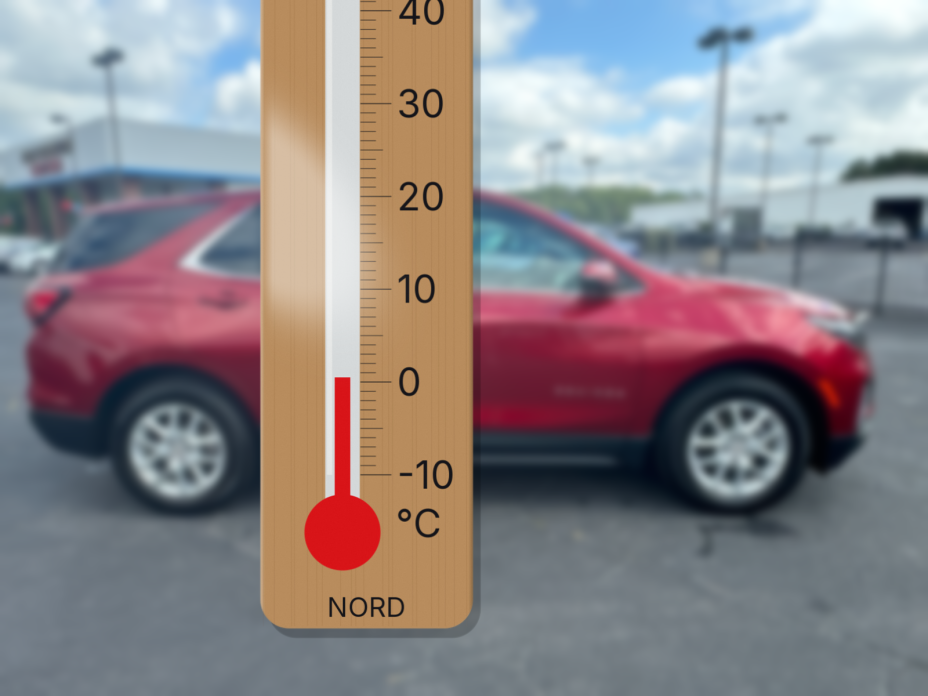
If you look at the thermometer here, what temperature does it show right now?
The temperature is 0.5 °C
